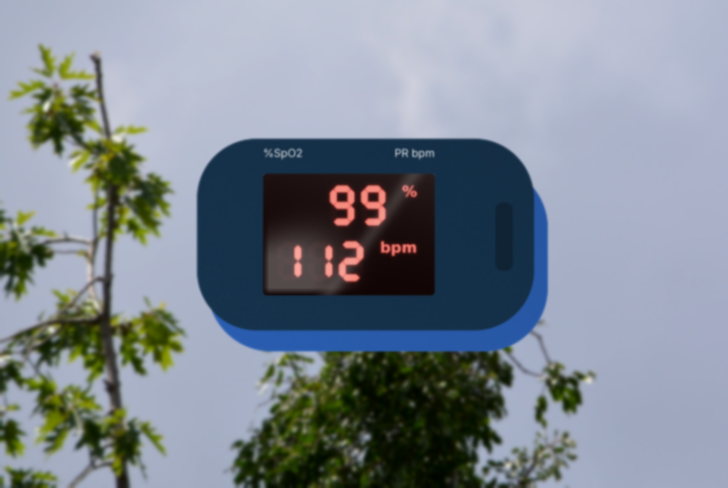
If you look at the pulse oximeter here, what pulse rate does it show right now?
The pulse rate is 112 bpm
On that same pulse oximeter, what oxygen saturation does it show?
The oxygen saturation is 99 %
